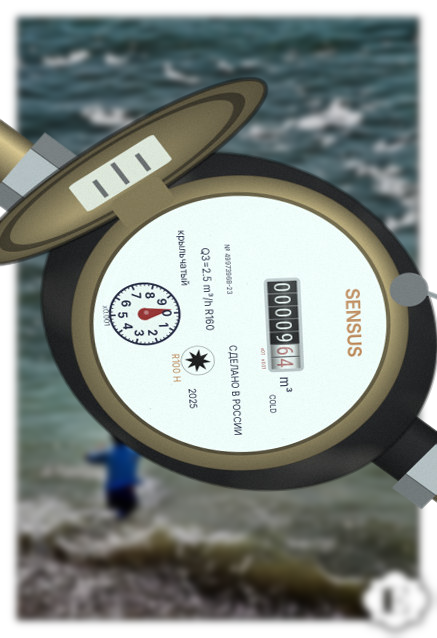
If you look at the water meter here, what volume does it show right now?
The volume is 9.639 m³
